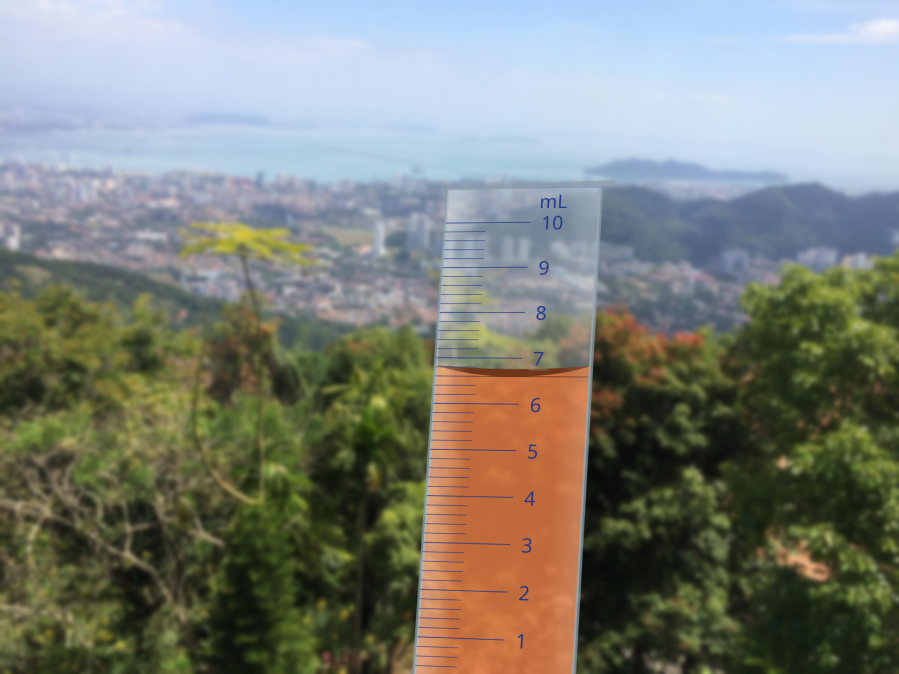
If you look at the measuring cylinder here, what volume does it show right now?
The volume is 6.6 mL
